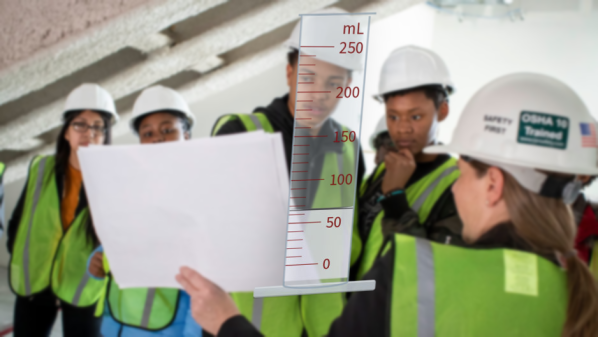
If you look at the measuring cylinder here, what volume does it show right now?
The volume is 65 mL
